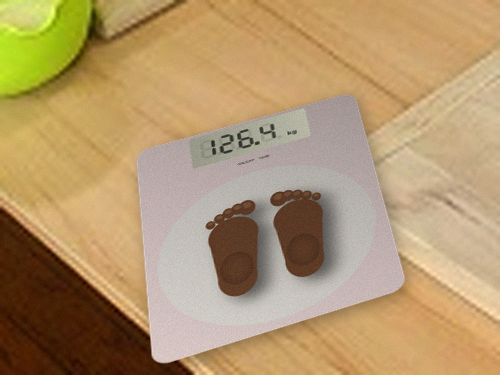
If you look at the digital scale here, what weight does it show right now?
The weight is 126.4 kg
